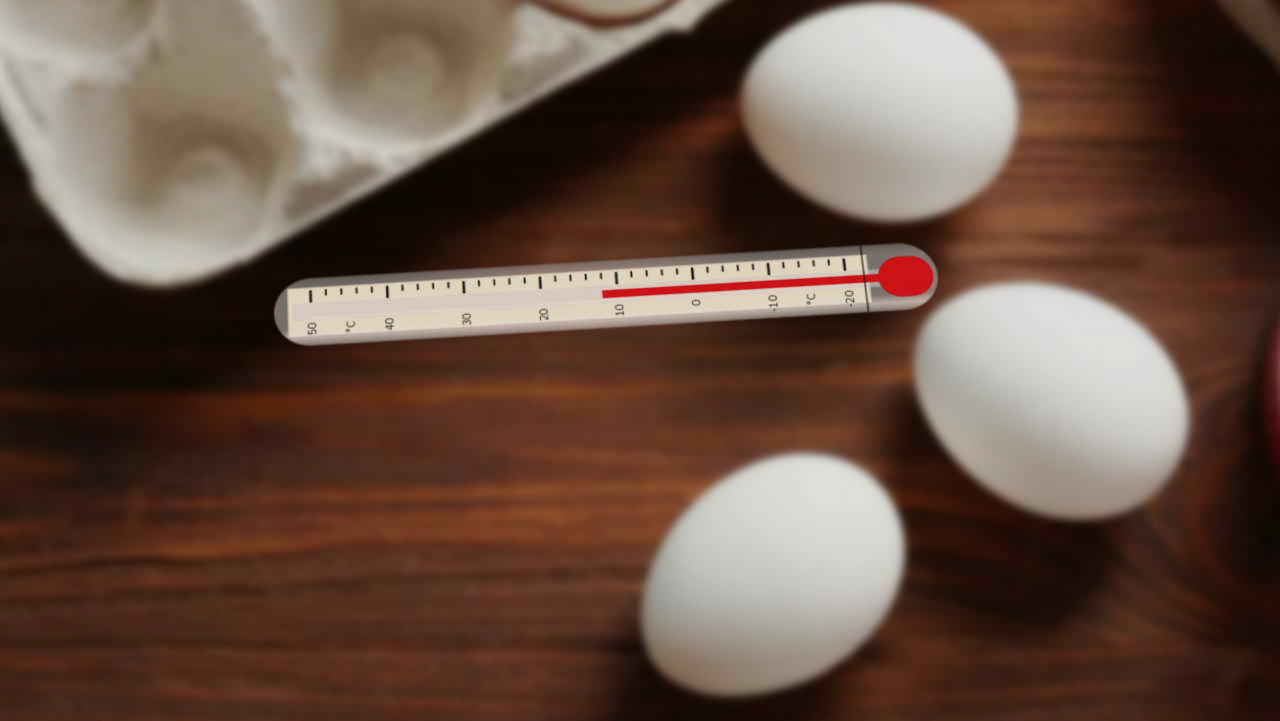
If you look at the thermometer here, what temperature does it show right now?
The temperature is 12 °C
